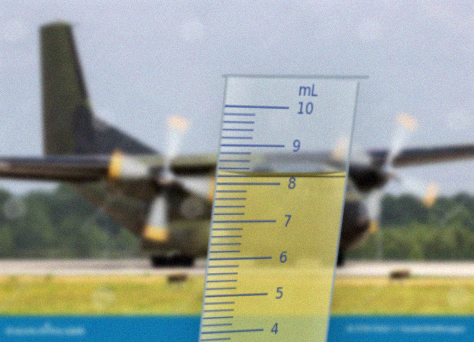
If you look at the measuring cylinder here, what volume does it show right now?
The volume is 8.2 mL
